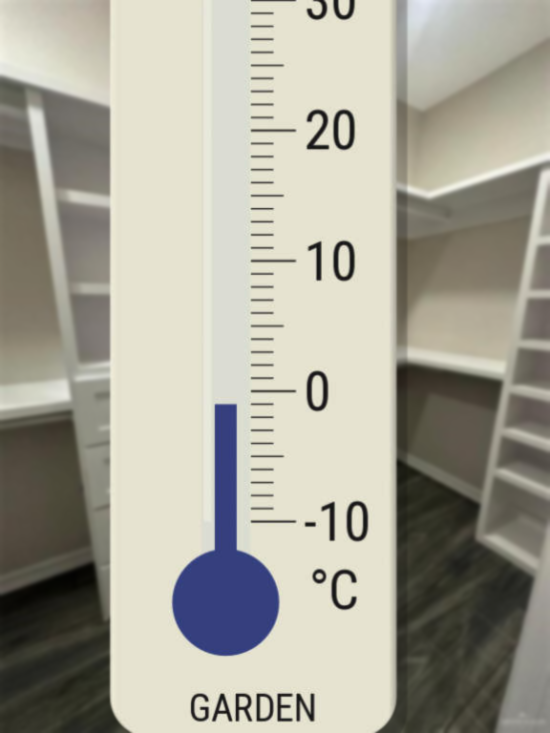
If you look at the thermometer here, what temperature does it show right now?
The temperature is -1 °C
